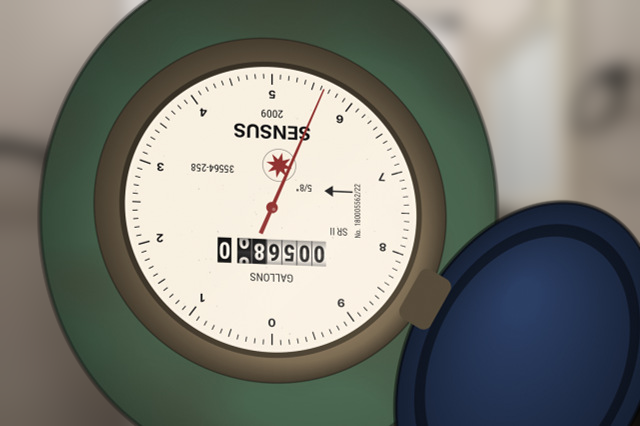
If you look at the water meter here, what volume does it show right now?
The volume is 56885.6 gal
